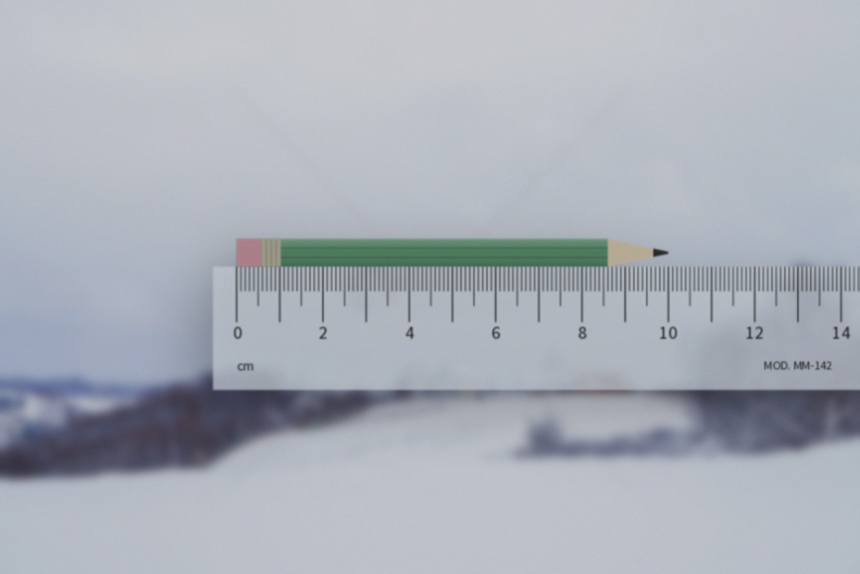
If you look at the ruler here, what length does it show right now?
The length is 10 cm
